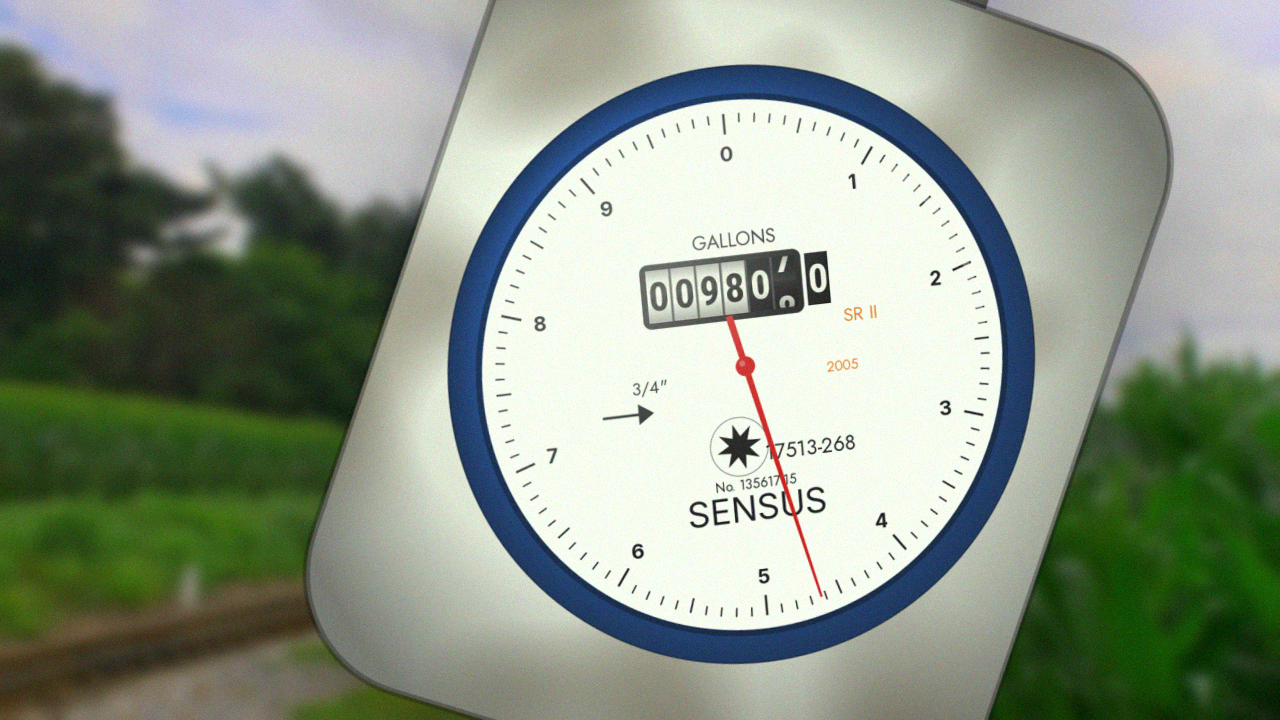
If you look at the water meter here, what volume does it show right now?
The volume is 98074.6 gal
